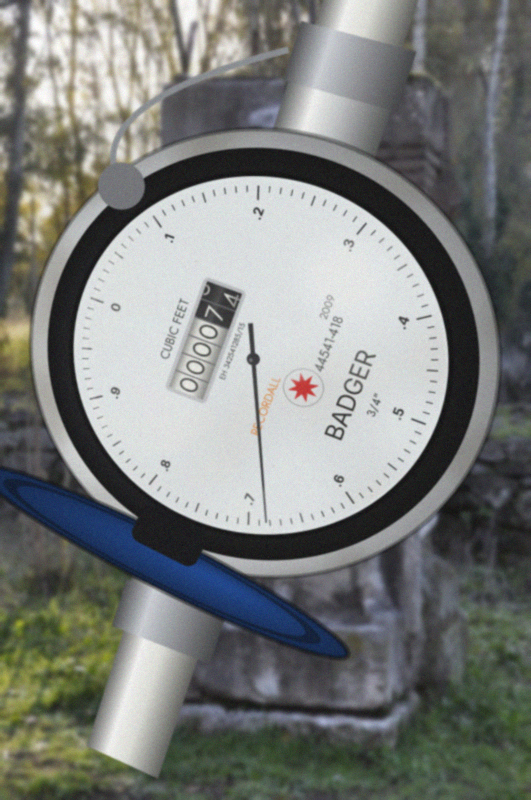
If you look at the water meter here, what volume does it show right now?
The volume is 73.68 ft³
